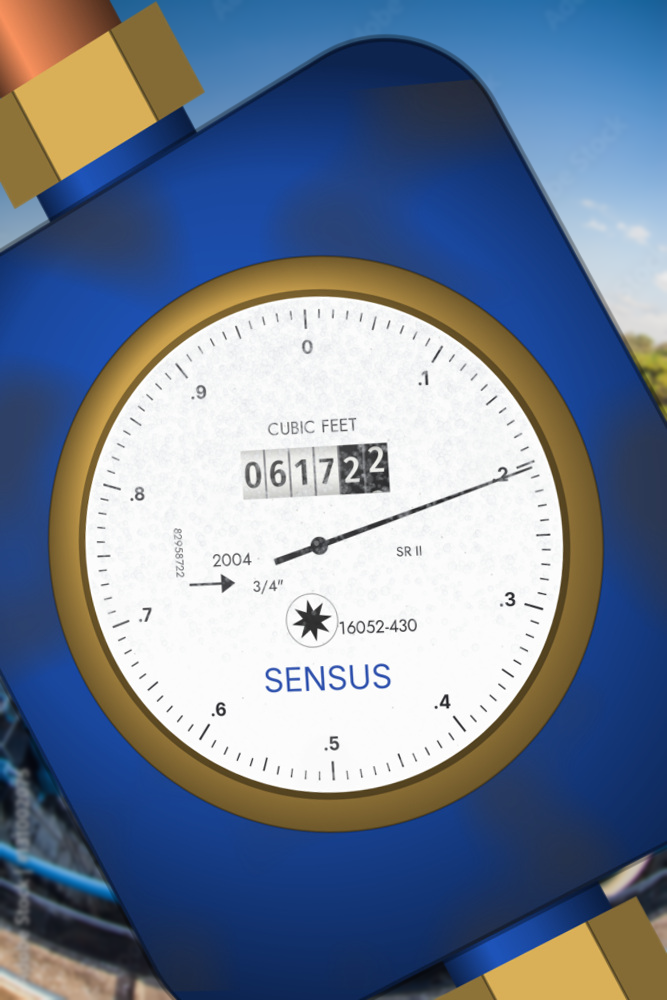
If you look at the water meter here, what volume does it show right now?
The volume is 61722.20 ft³
